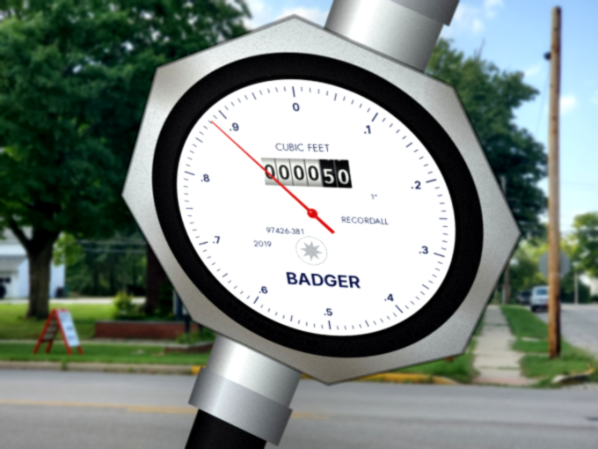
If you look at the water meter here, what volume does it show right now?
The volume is 49.88 ft³
